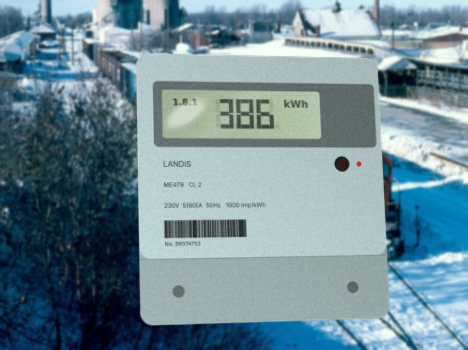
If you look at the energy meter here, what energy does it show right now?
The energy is 386 kWh
